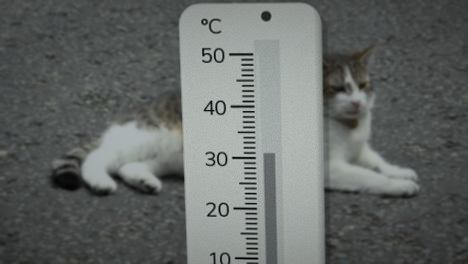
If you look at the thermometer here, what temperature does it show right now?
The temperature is 31 °C
